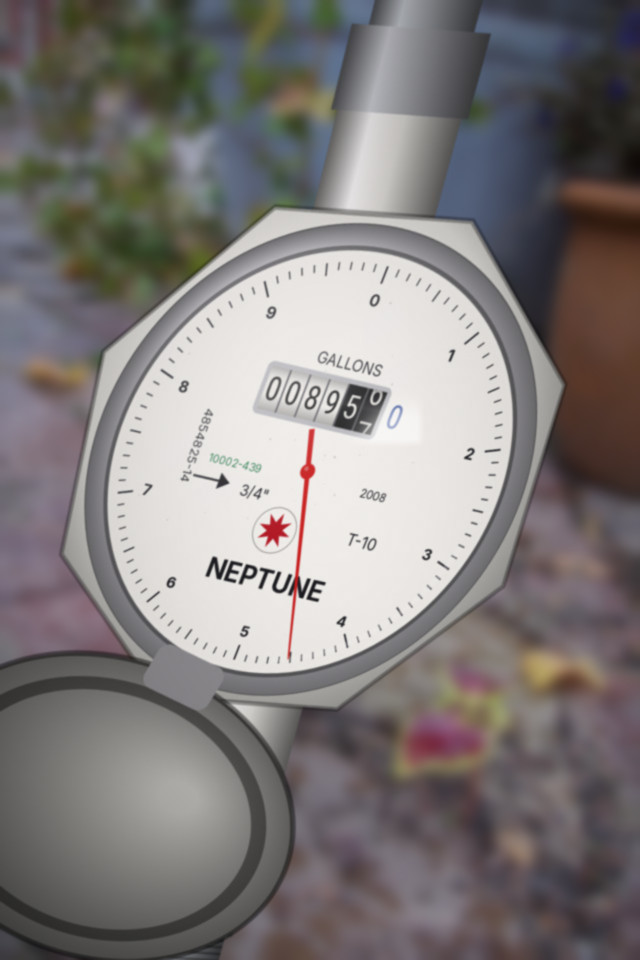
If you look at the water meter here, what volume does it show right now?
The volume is 89564.5 gal
